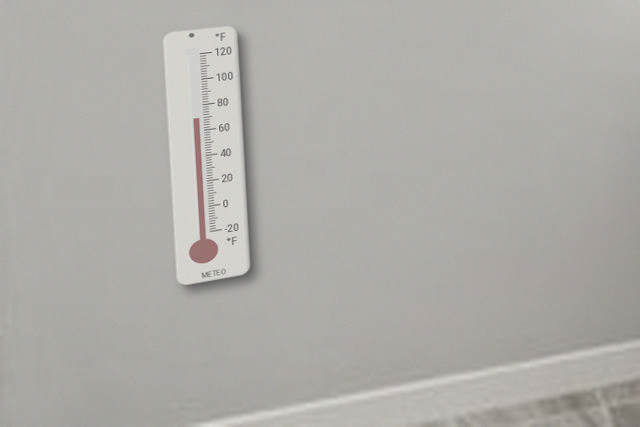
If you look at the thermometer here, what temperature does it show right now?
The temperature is 70 °F
